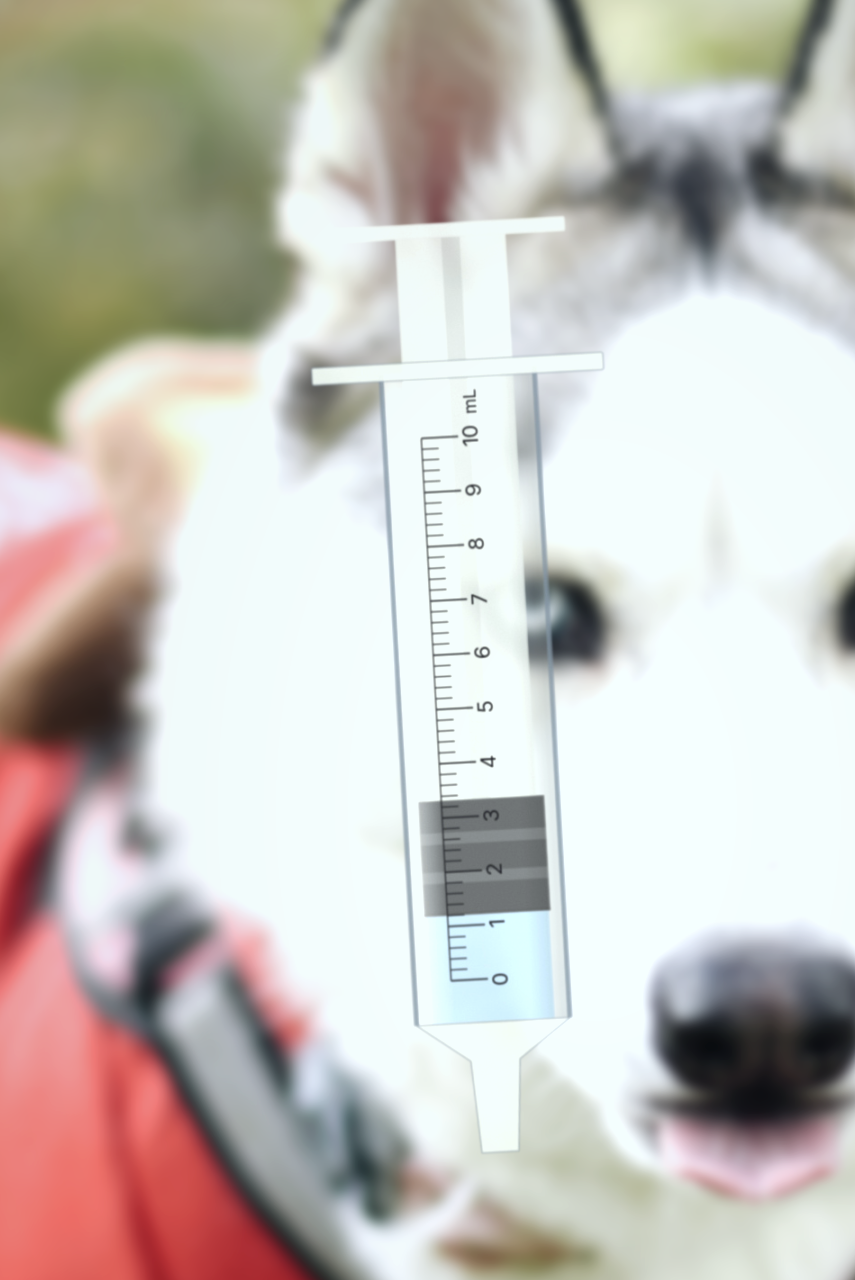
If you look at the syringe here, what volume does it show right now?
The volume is 1.2 mL
